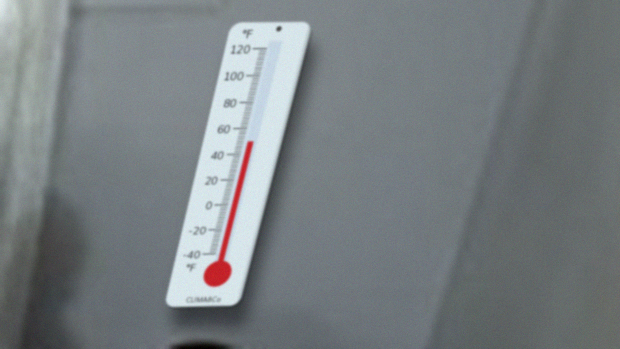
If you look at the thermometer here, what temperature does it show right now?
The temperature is 50 °F
